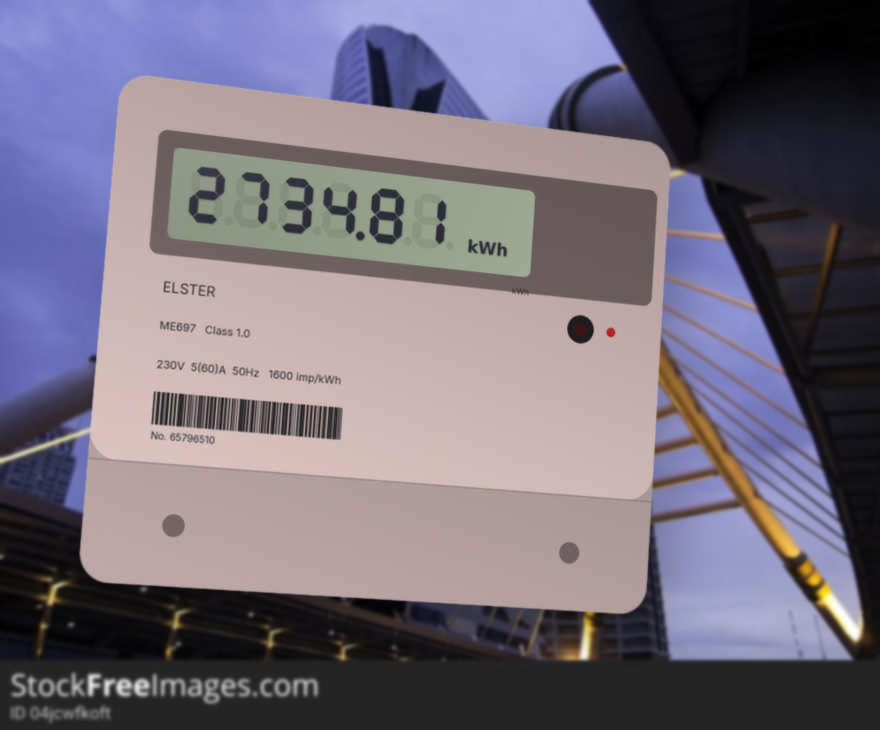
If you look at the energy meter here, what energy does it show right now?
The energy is 2734.81 kWh
